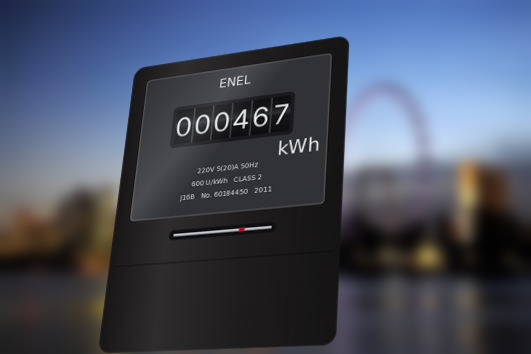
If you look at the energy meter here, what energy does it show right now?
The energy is 467 kWh
